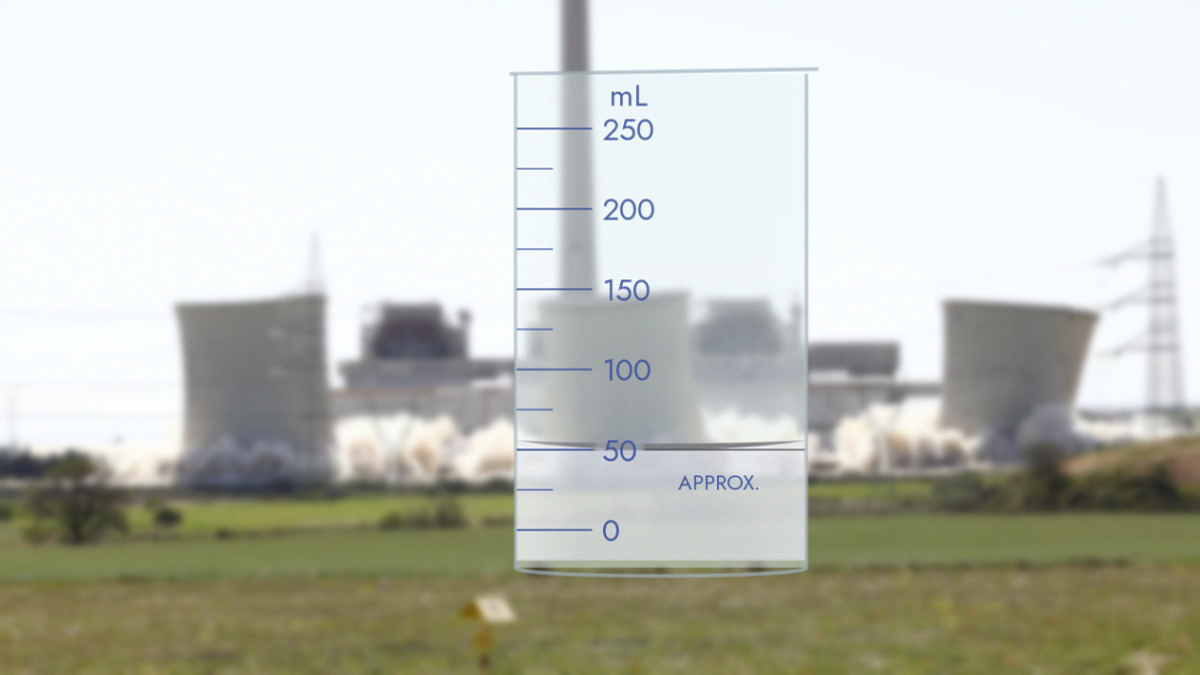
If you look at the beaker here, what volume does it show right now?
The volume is 50 mL
